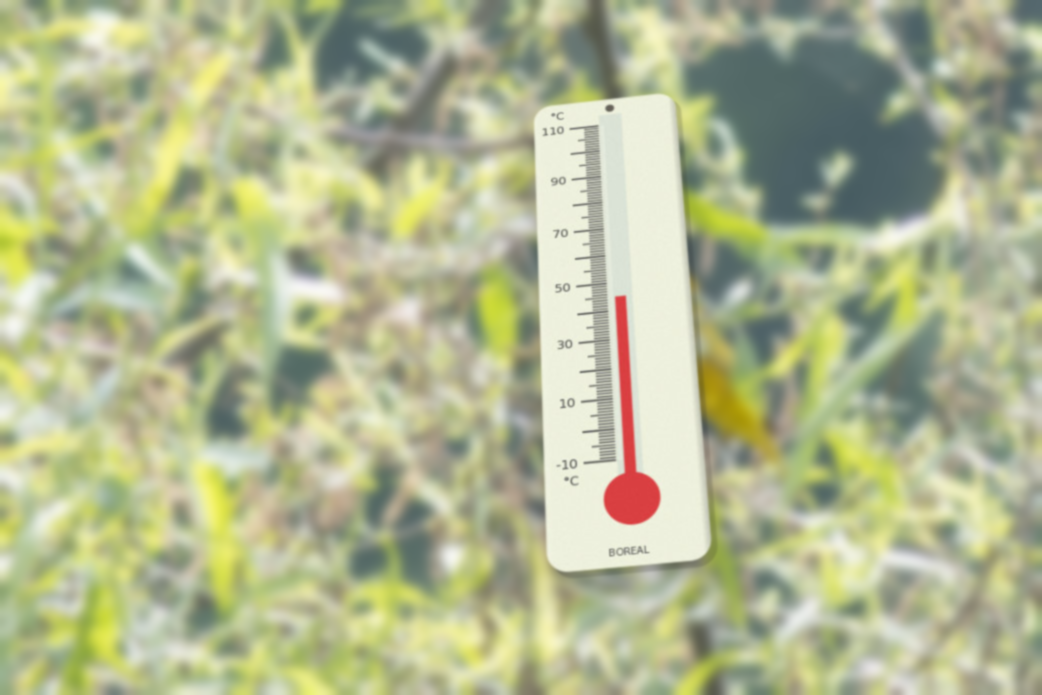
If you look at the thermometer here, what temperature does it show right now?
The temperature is 45 °C
